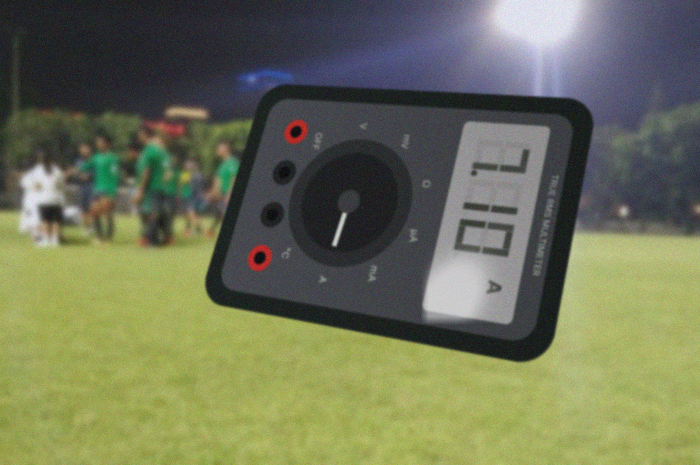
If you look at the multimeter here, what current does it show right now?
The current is 7.10 A
